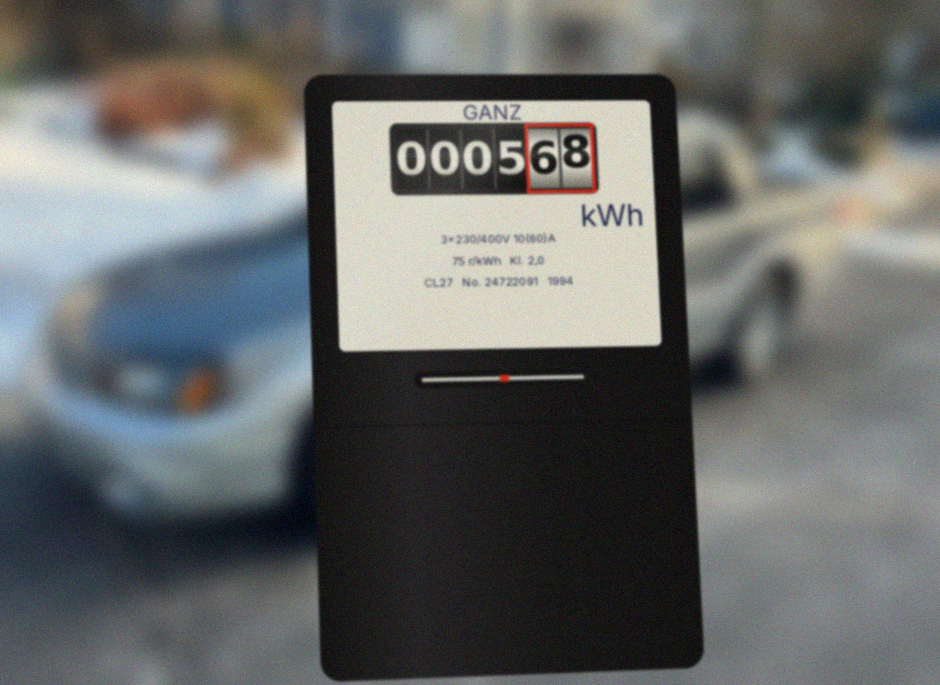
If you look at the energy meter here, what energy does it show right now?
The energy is 5.68 kWh
